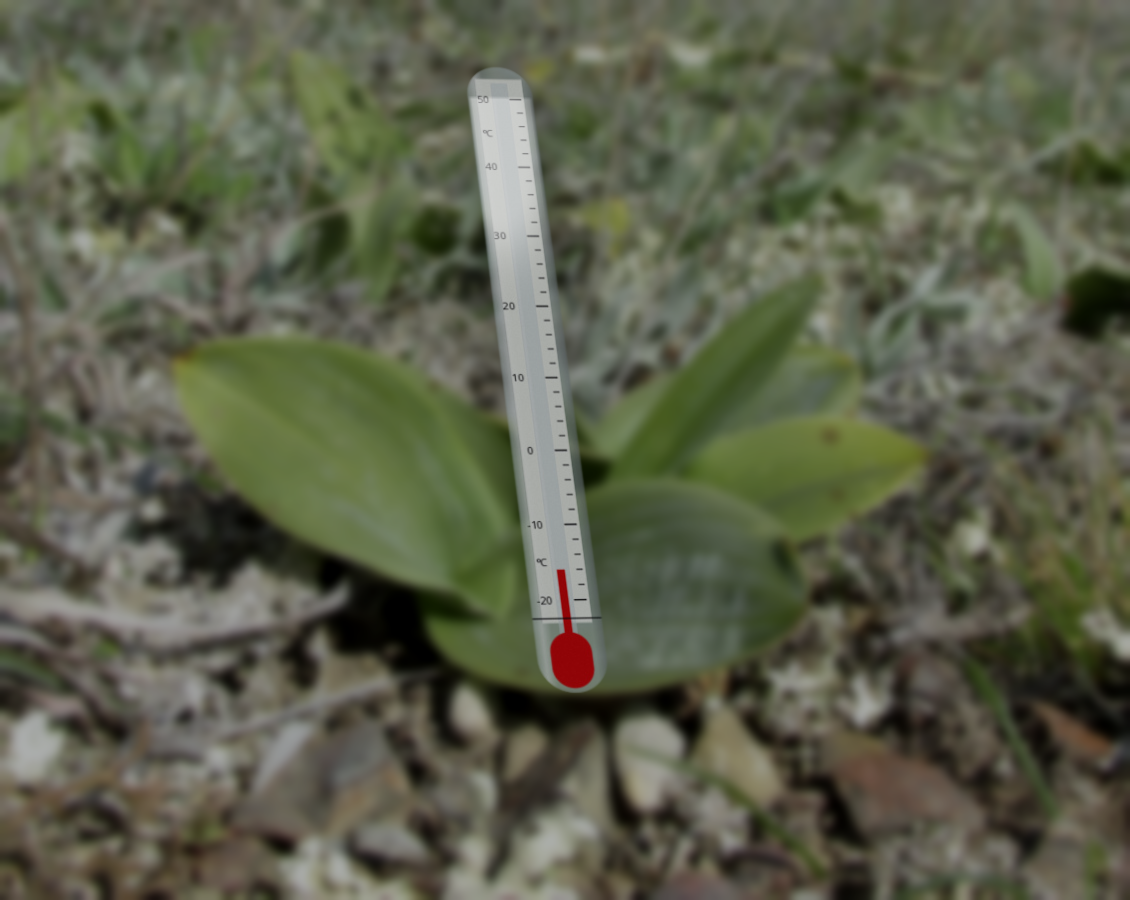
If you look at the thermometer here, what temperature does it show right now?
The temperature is -16 °C
